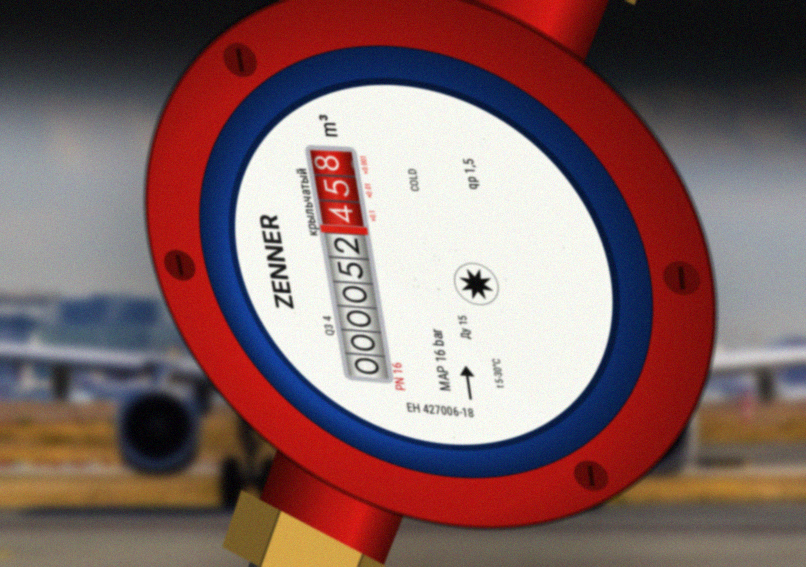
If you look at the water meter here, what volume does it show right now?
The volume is 52.458 m³
